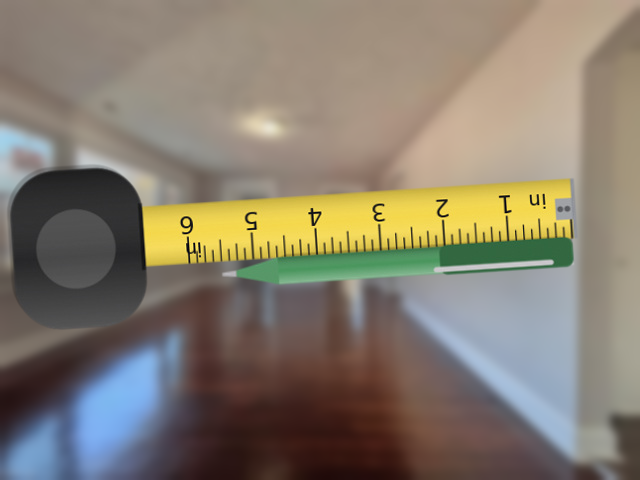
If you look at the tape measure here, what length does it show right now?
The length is 5.5 in
